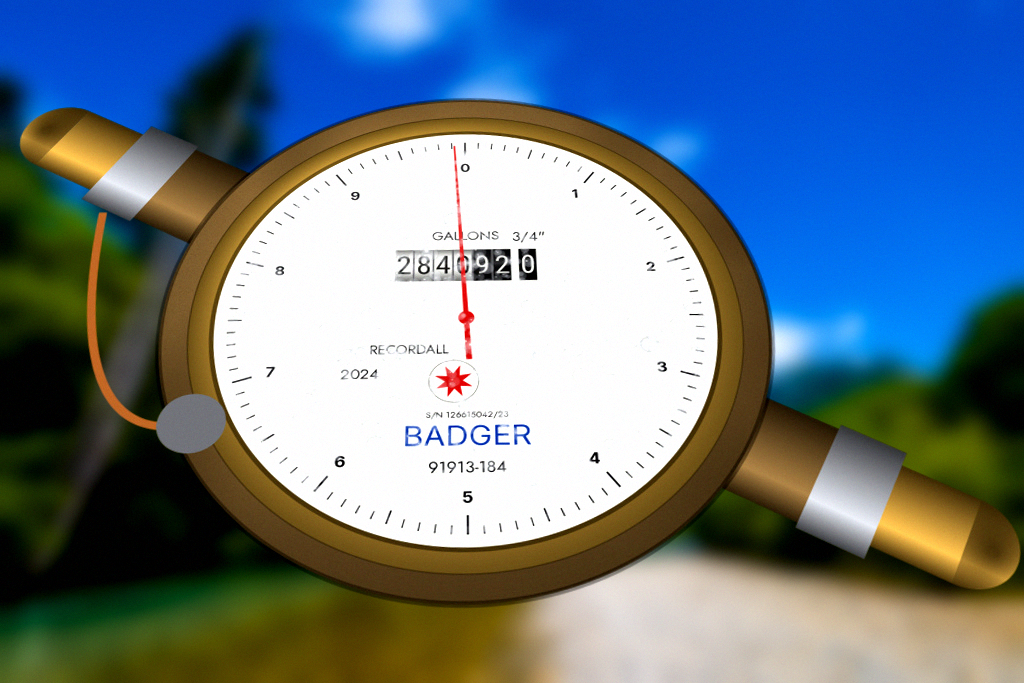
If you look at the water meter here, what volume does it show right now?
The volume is 2840919.9 gal
